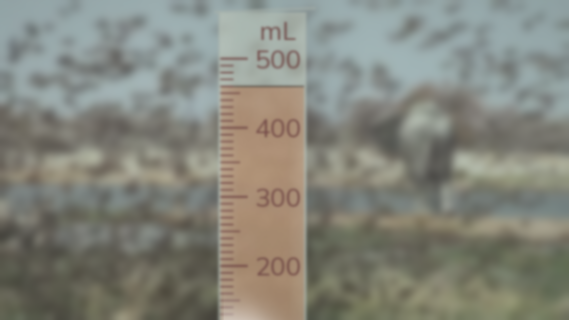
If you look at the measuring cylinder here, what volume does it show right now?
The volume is 460 mL
